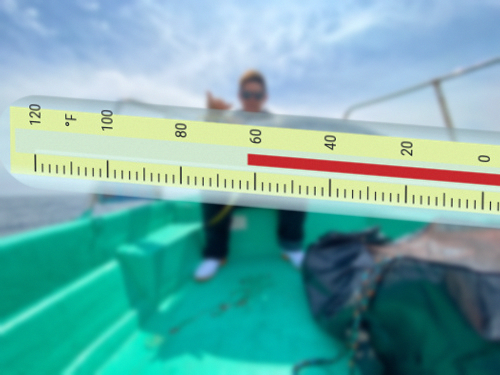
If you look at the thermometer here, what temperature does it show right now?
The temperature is 62 °F
